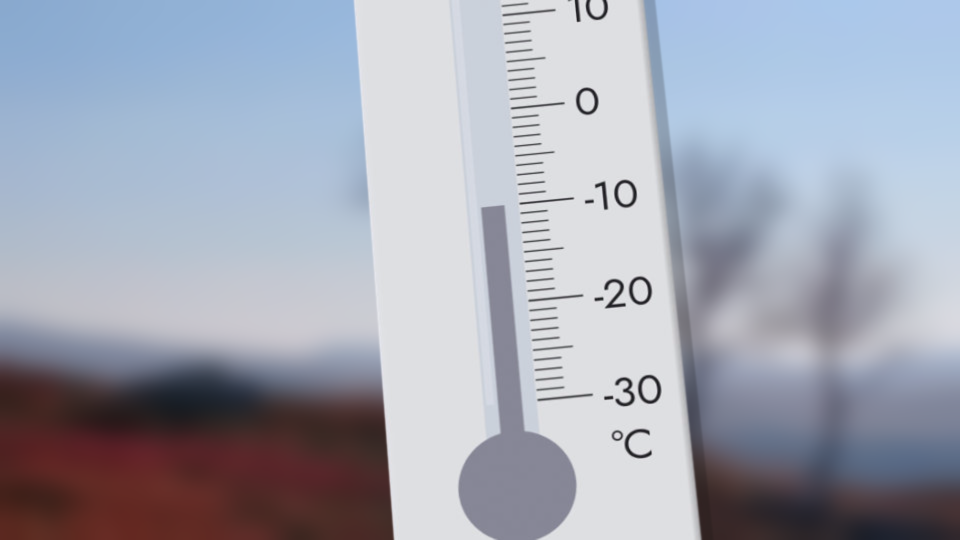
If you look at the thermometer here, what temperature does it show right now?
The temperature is -10 °C
